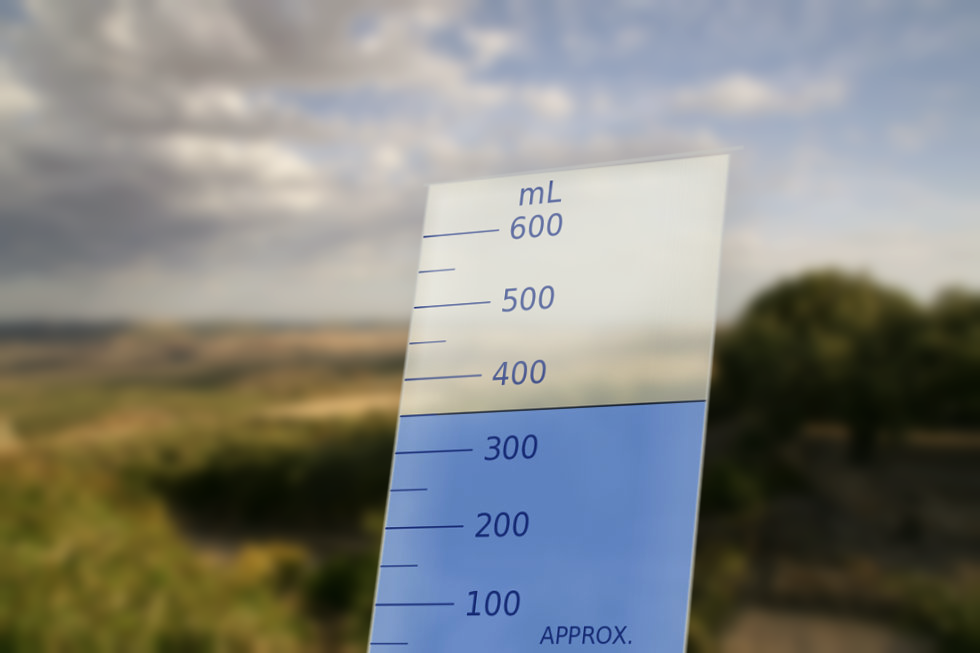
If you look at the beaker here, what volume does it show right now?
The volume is 350 mL
